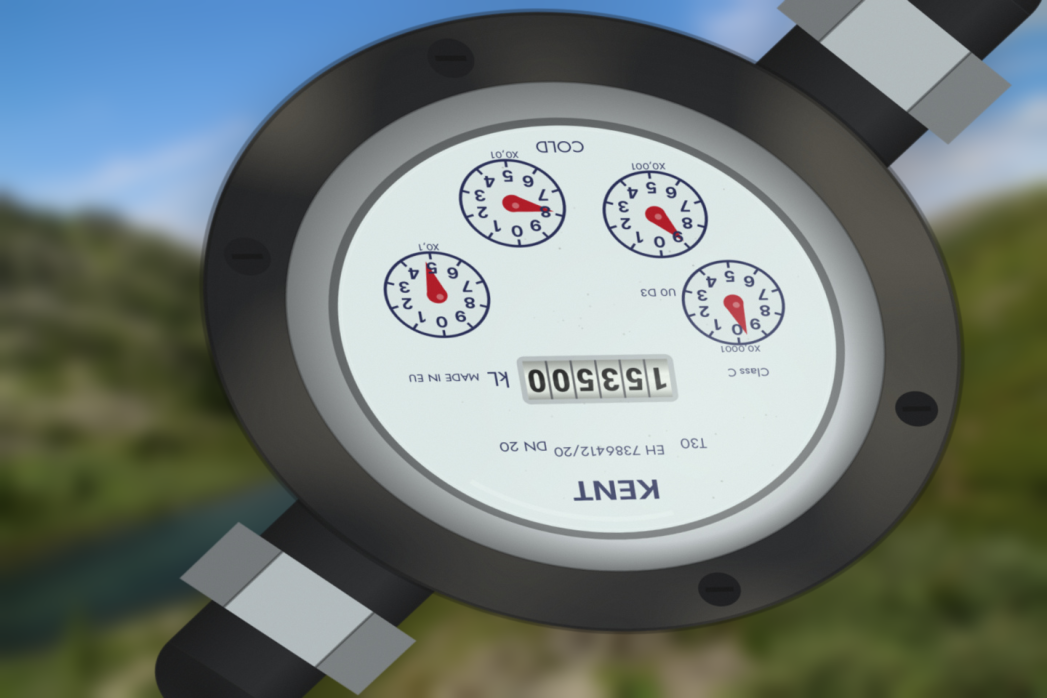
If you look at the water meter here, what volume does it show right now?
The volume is 153500.4789 kL
